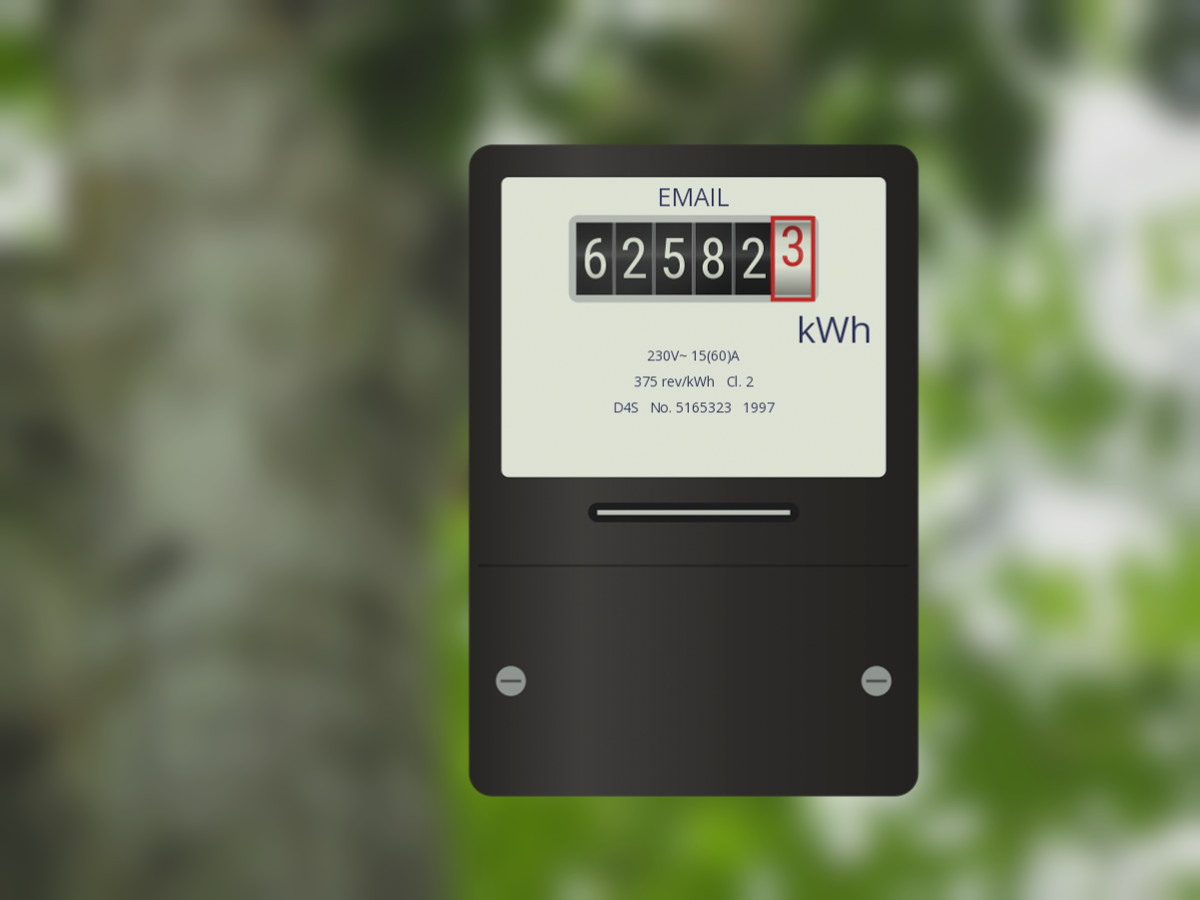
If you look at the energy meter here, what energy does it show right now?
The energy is 62582.3 kWh
